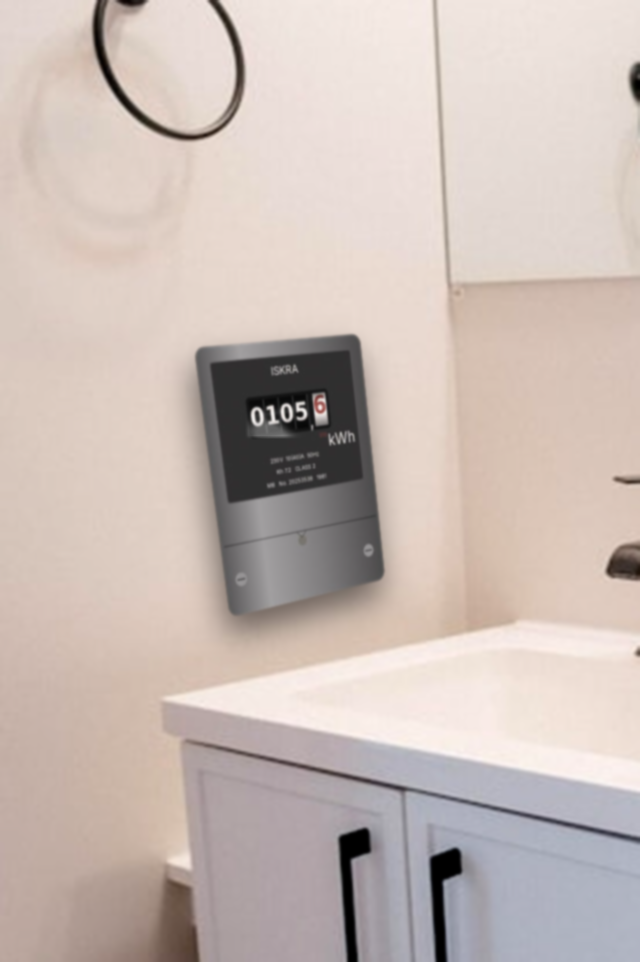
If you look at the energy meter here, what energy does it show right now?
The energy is 105.6 kWh
